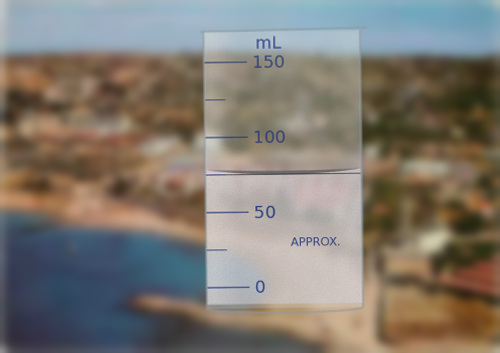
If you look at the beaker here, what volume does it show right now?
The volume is 75 mL
